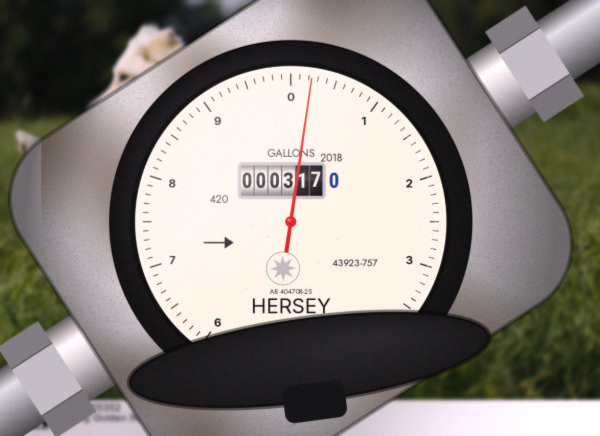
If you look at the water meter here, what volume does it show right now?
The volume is 3170.2 gal
